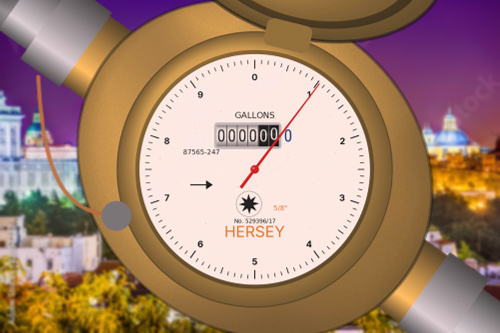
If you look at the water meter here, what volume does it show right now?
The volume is 1.0 gal
